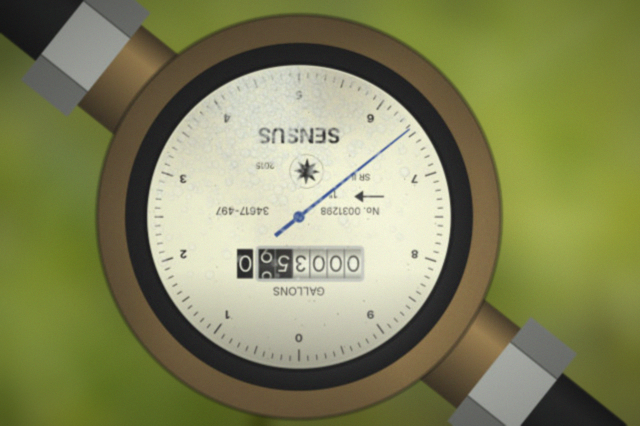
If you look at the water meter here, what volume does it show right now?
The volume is 3586.4 gal
